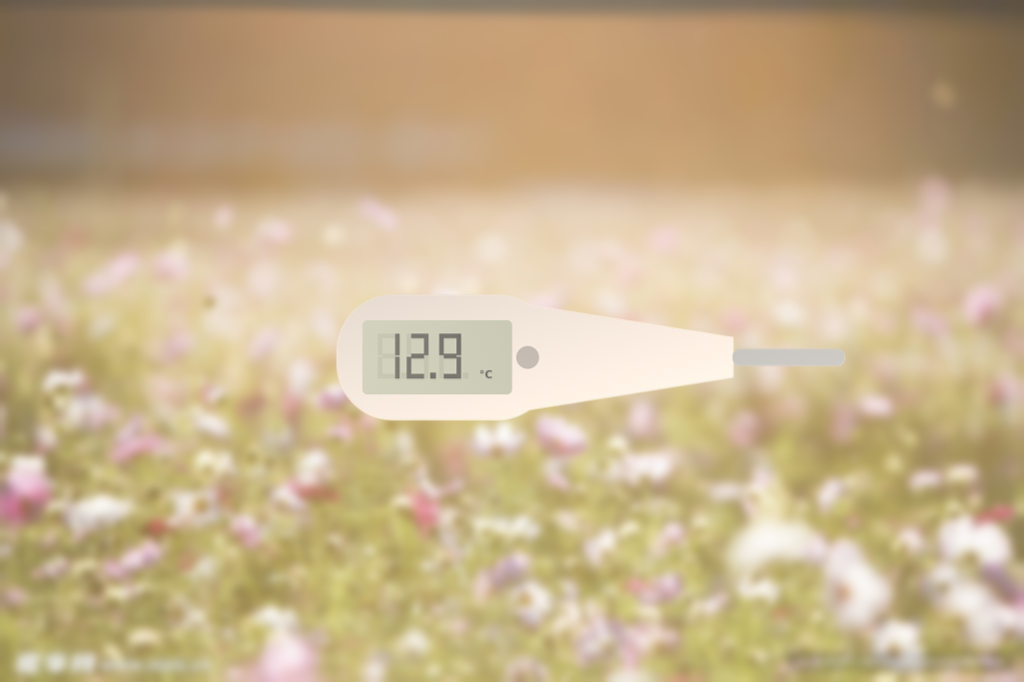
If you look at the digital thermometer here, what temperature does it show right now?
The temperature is 12.9 °C
